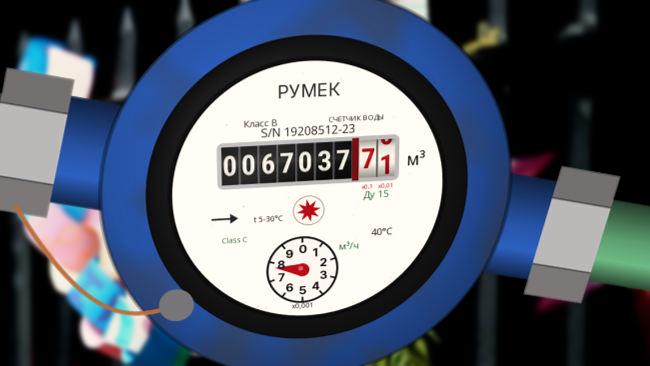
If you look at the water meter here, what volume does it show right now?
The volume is 67037.707 m³
